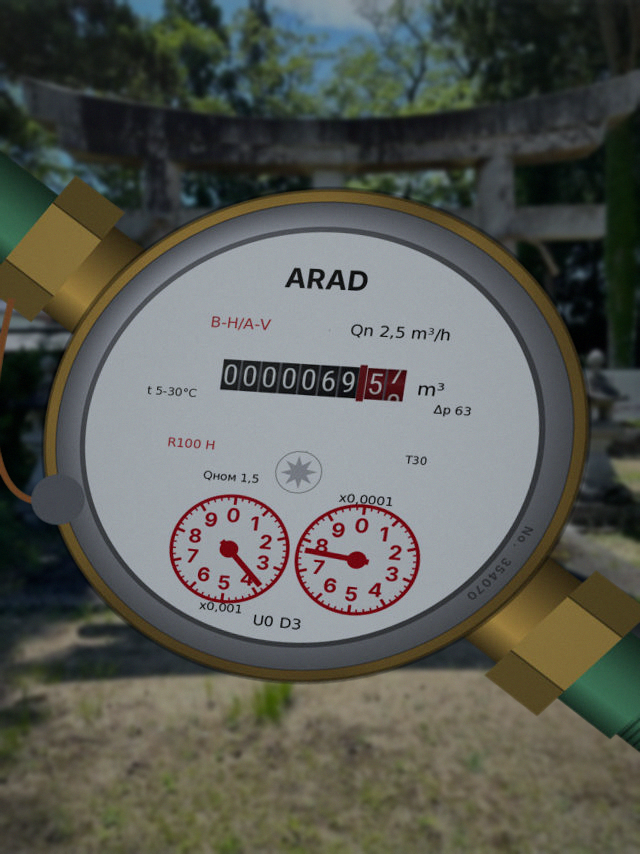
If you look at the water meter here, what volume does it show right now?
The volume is 69.5737 m³
